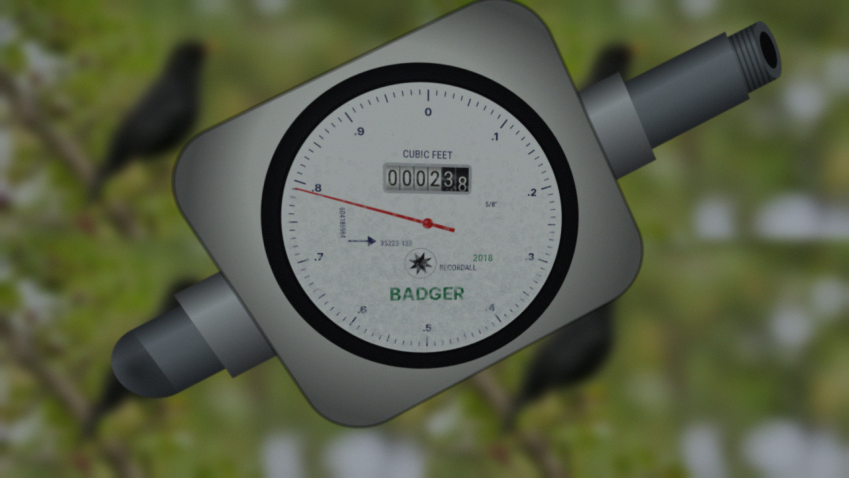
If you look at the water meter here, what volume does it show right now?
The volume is 237.79 ft³
